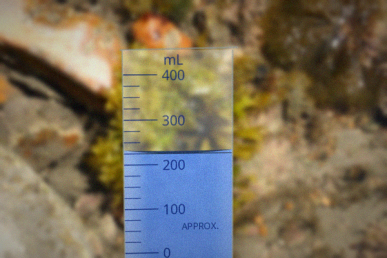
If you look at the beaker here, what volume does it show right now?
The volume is 225 mL
